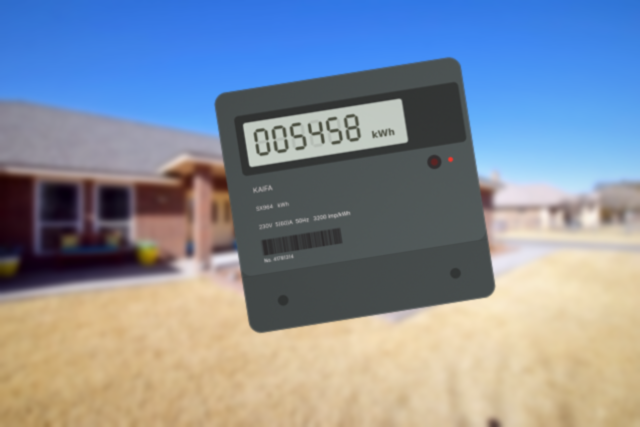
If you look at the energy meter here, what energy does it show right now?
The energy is 5458 kWh
